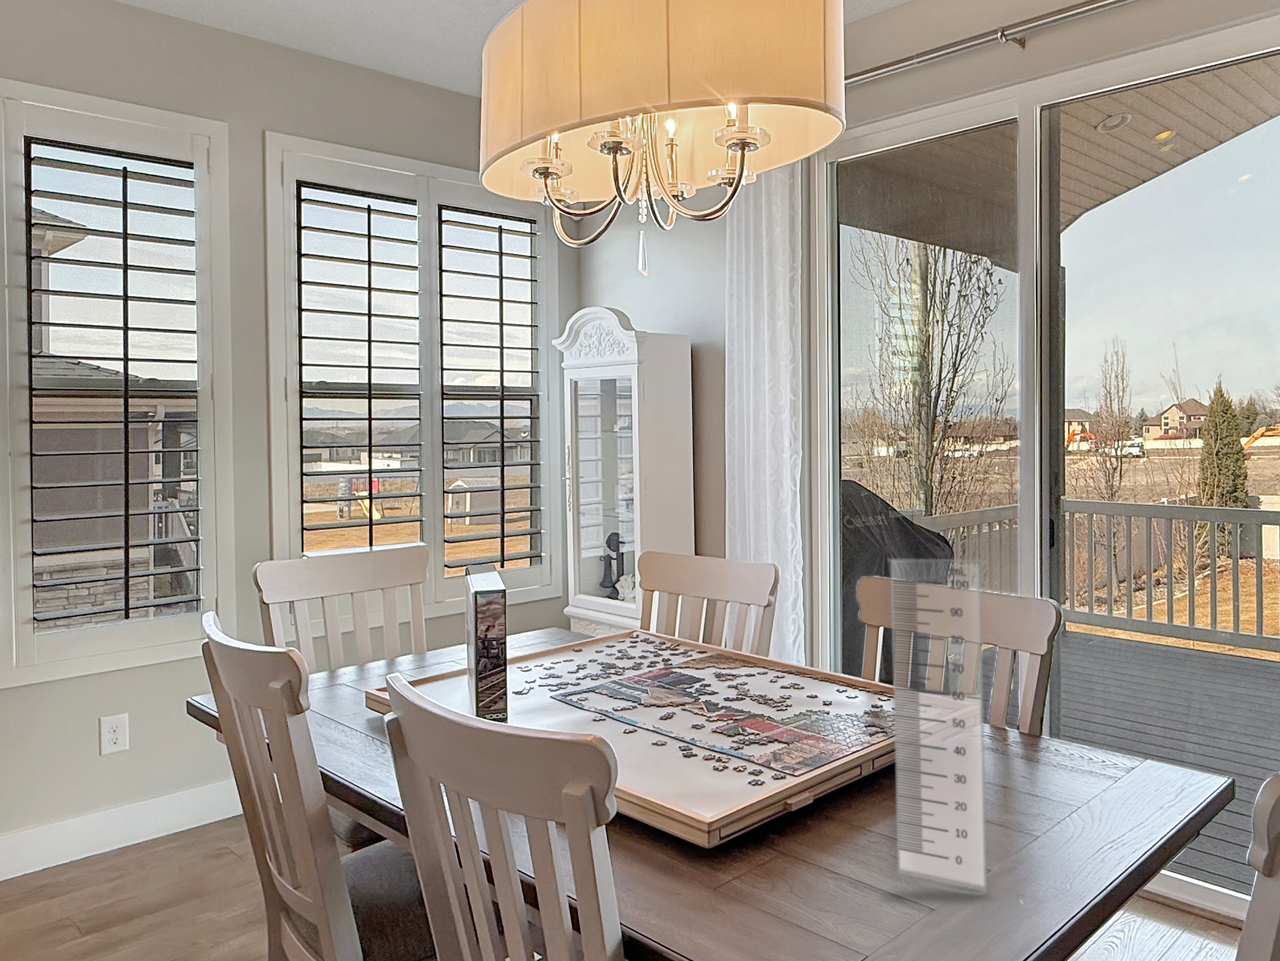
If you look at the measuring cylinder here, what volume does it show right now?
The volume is 60 mL
